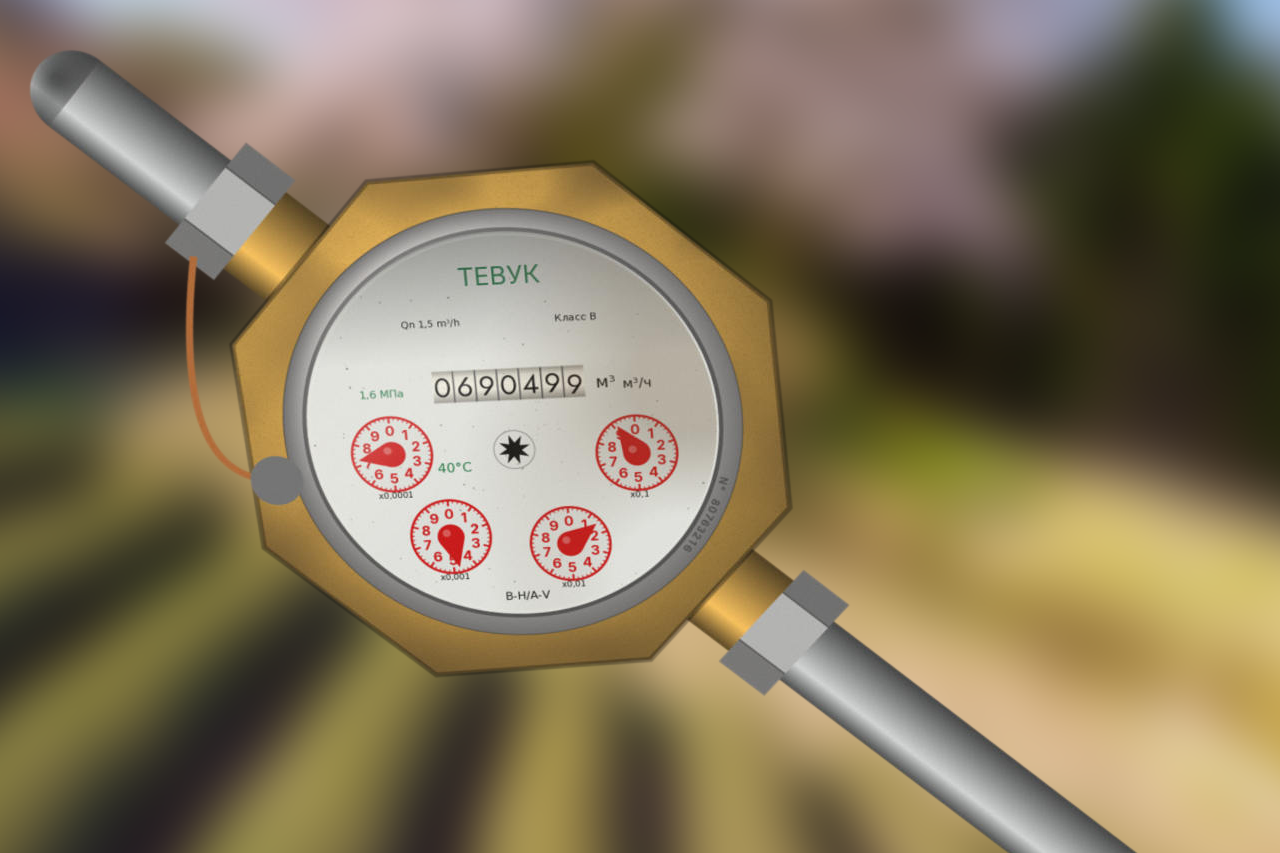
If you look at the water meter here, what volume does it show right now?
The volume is 690498.9147 m³
